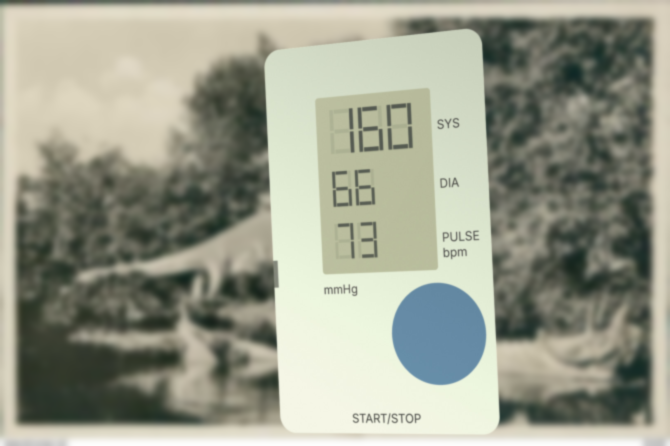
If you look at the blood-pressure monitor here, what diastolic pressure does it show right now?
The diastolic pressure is 66 mmHg
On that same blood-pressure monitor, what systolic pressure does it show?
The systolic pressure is 160 mmHg
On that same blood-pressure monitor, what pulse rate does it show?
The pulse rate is 73 bpm
